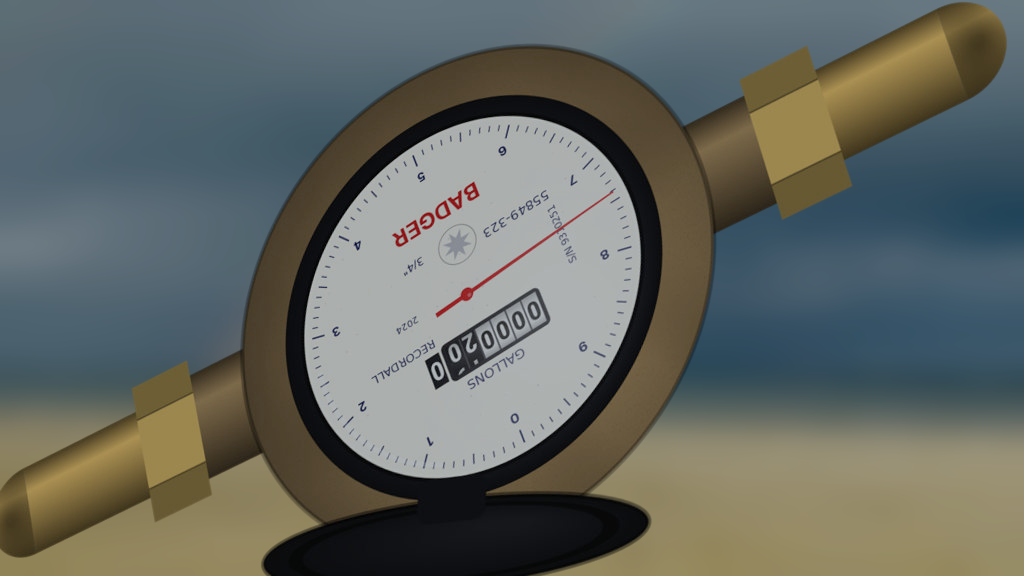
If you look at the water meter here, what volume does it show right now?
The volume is 197.4 gal
